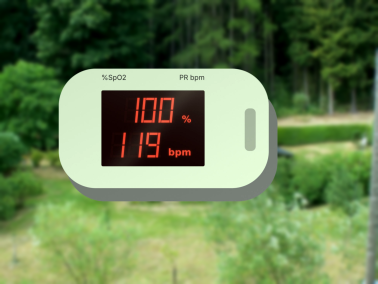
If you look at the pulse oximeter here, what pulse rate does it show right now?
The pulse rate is 119 bpm
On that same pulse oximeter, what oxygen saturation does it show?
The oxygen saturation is 100 %
